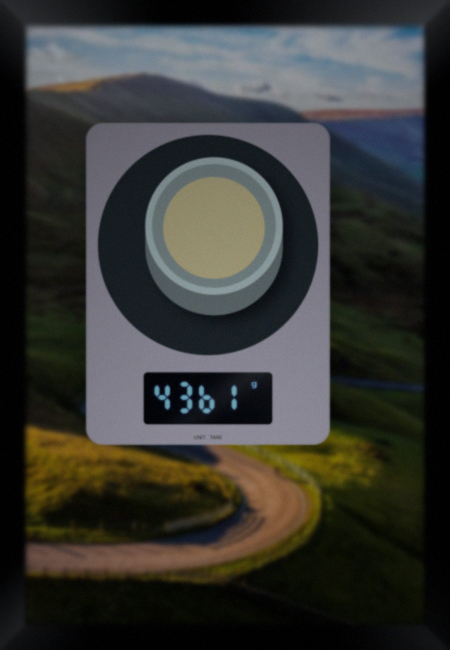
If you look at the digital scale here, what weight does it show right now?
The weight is 4361 g
